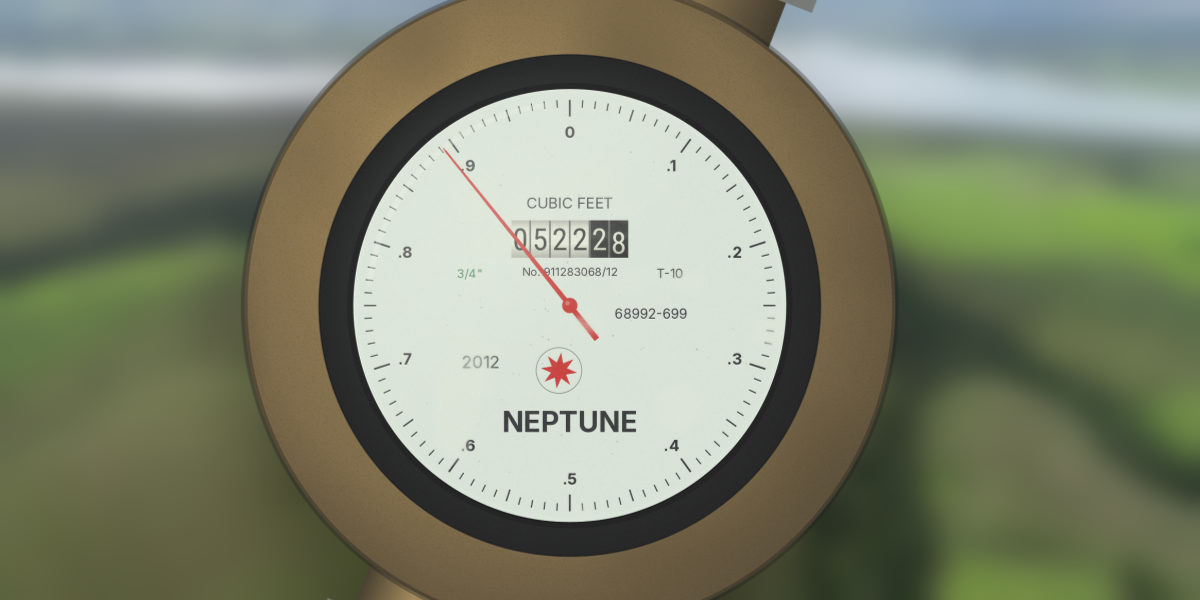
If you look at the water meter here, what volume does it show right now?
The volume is 52227.89 ft³
